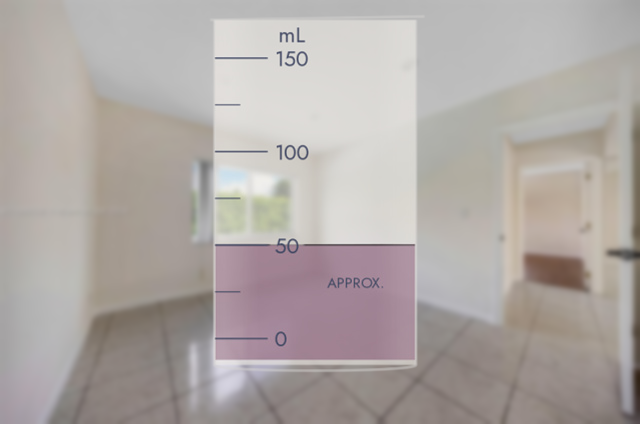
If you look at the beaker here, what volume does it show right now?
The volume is 50 mL
